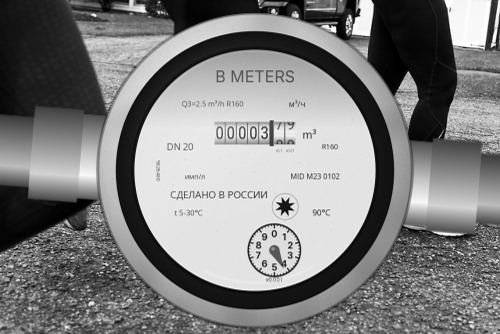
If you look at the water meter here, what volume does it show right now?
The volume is 3.794 m³
